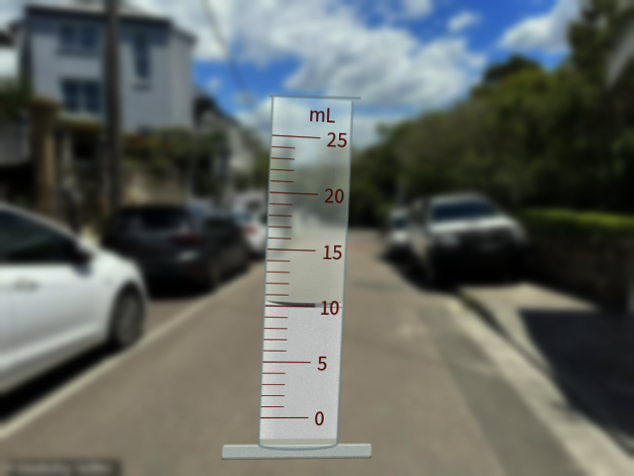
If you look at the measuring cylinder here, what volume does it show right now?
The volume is 10 mL
